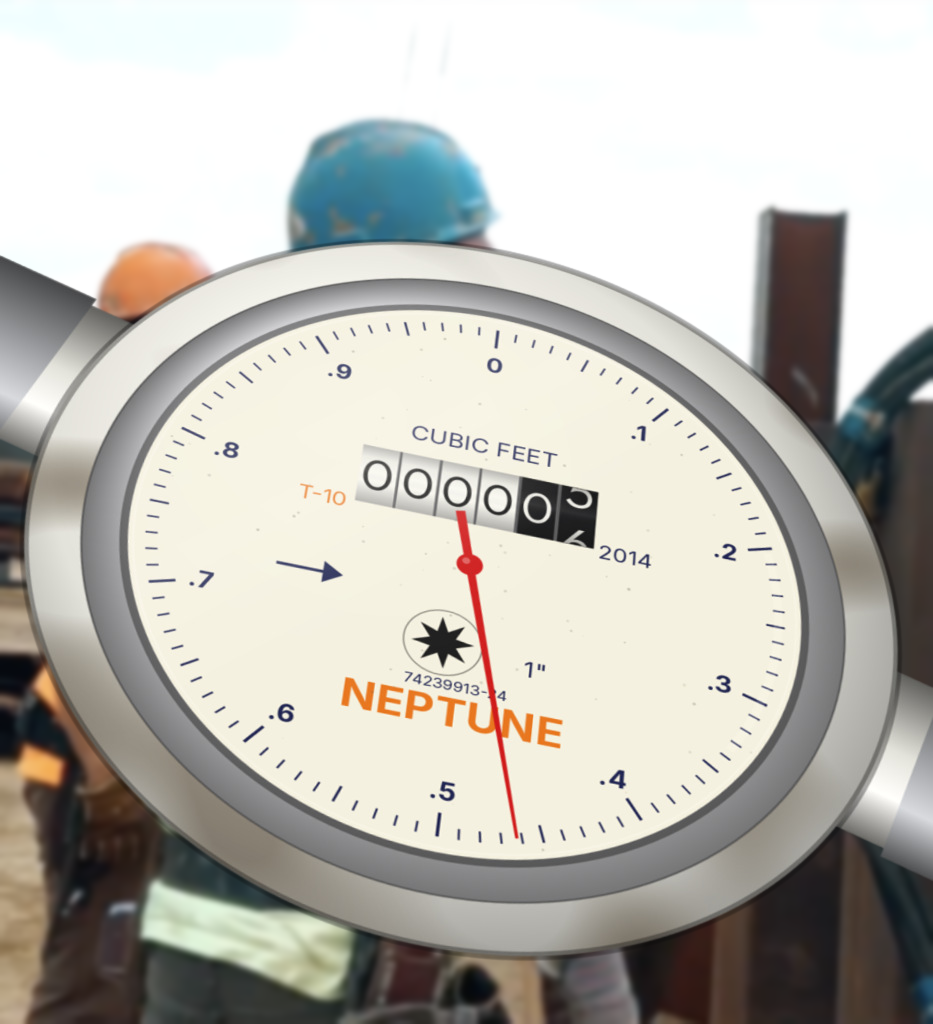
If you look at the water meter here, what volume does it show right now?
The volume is 5.46 ft³
